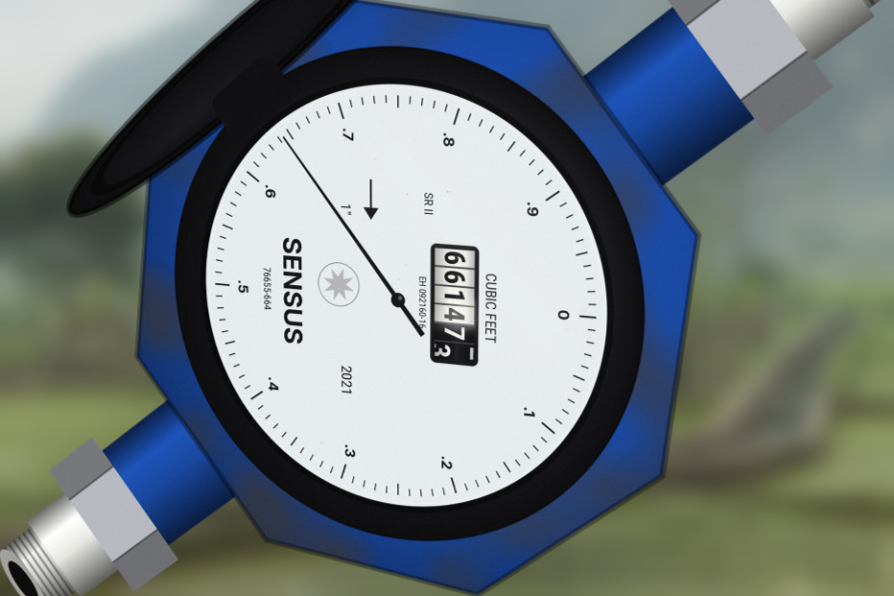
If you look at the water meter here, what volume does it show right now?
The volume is 661472.64 ft³
